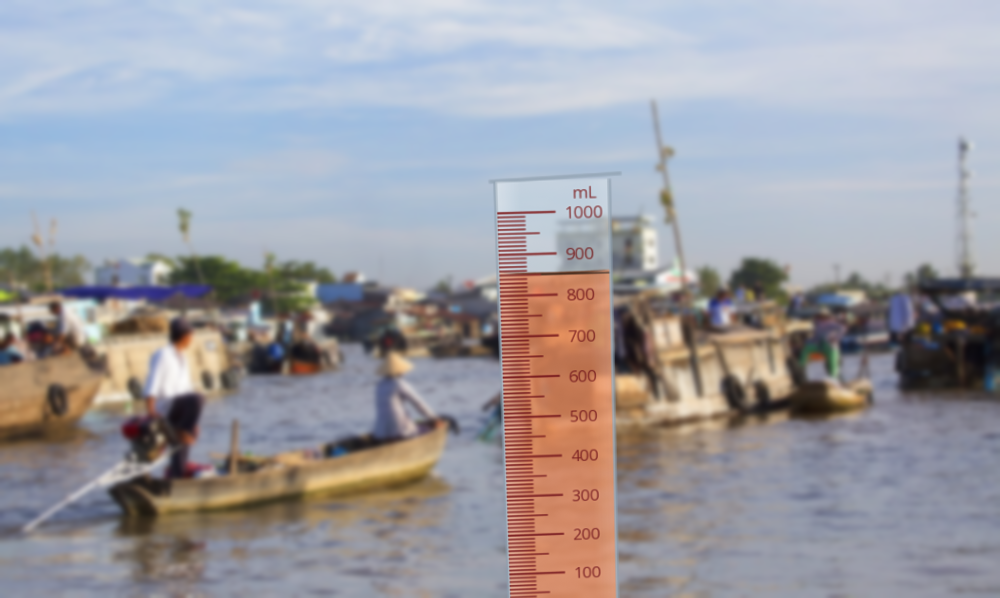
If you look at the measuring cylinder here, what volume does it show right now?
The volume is 850 mL
